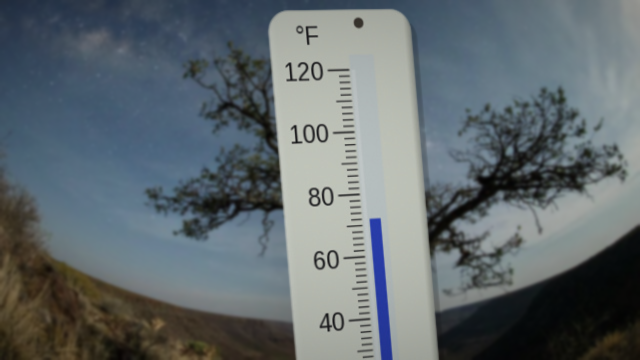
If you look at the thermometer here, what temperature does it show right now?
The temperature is 72 °F
